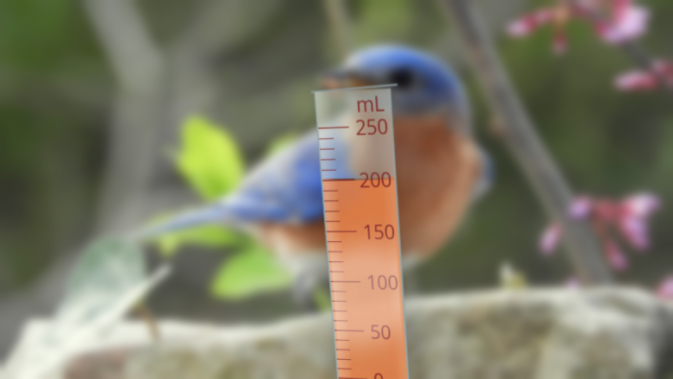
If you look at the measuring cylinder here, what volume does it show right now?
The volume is 200 mL
